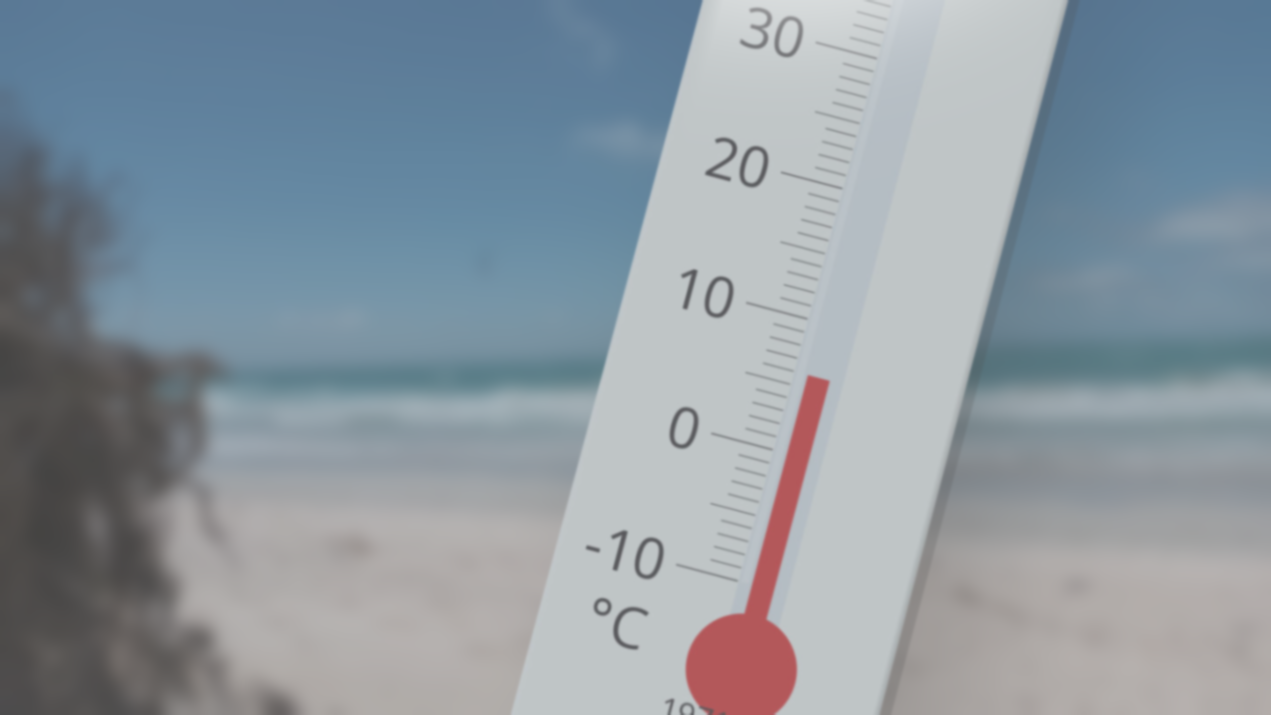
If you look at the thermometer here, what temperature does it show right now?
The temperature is 6 °C
